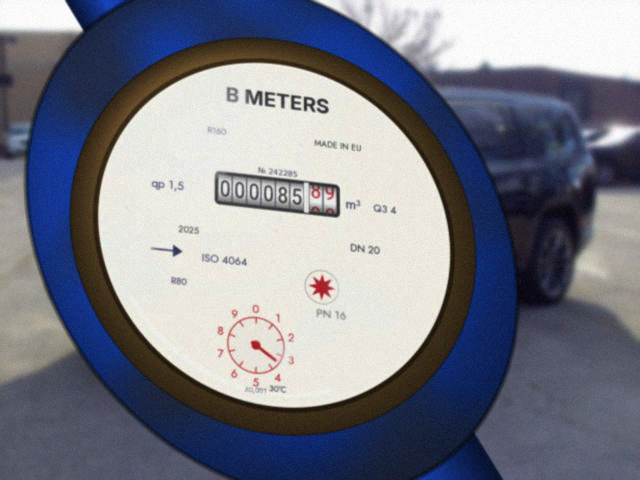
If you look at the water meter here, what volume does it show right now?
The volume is 85.893 m³
